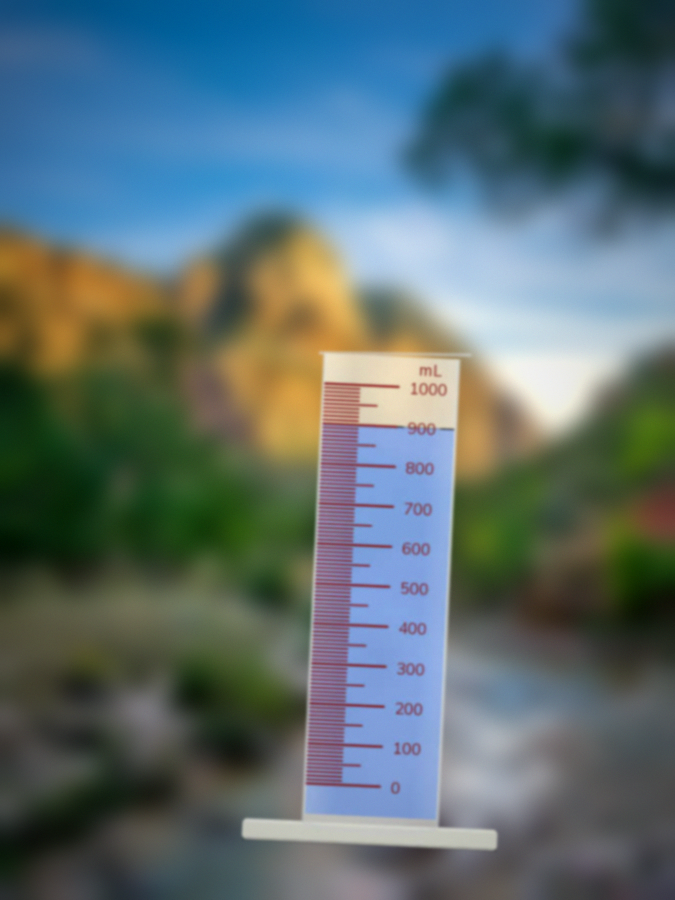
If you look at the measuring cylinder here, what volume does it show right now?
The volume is 900 mL
